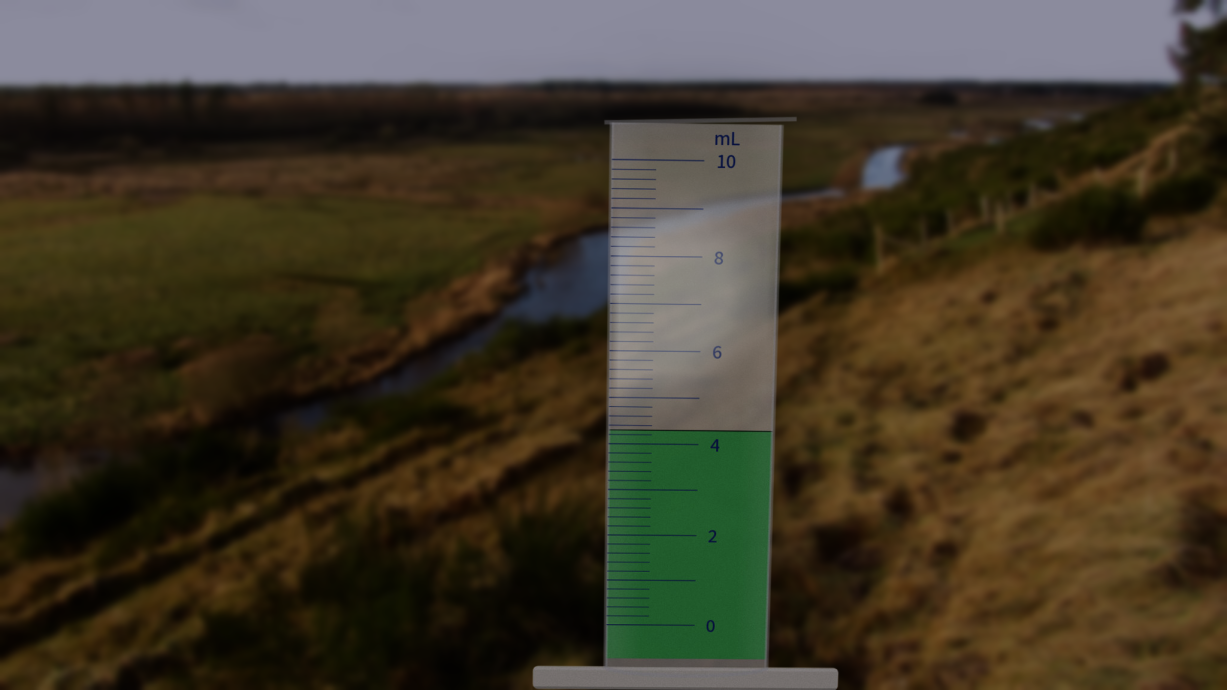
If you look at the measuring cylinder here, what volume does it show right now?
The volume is 4.3 mL
